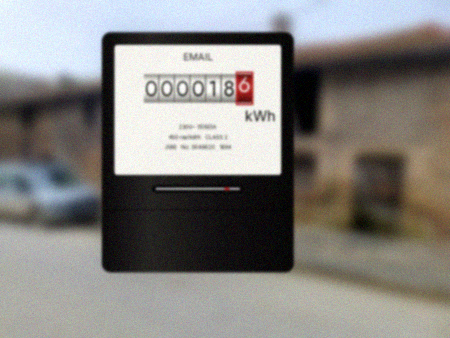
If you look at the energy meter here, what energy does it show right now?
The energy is 18.6 kWh
